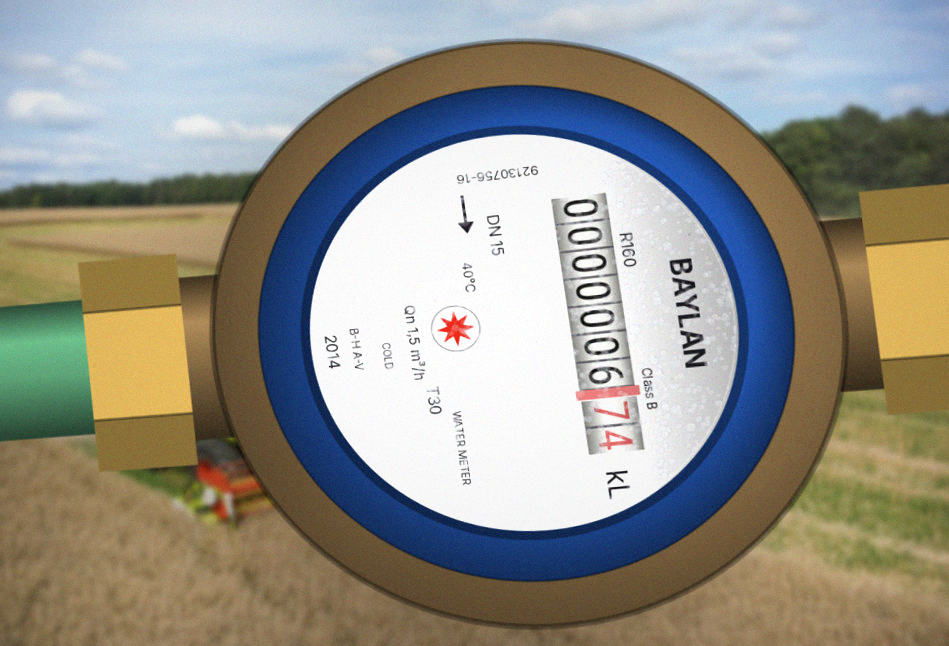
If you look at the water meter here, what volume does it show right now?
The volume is 6.74 kL
